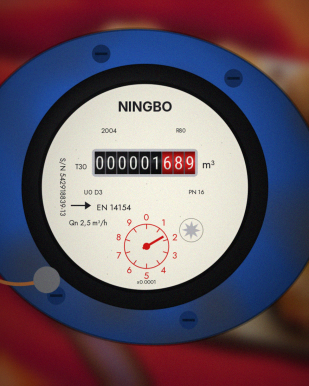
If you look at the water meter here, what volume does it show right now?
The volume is 1.6891 m³
